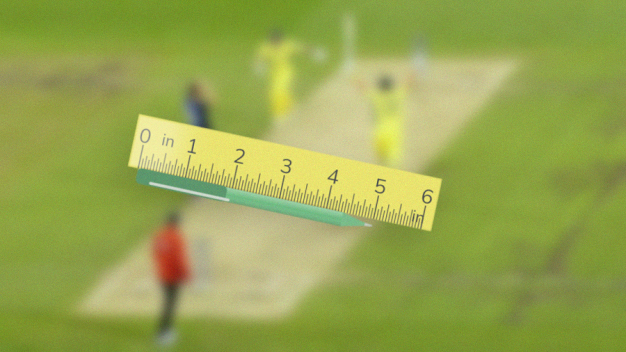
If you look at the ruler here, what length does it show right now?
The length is 5 in
